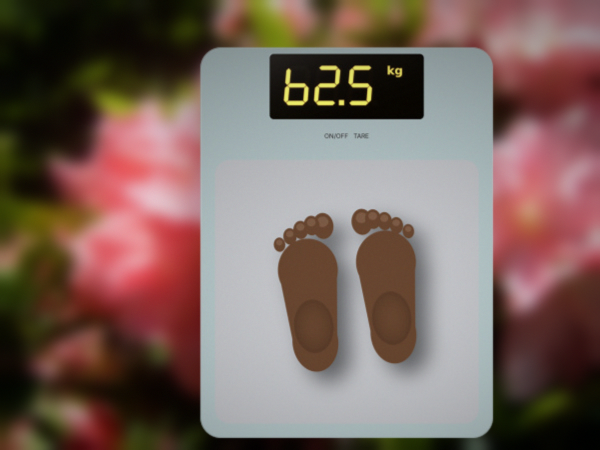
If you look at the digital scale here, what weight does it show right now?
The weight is 62.5 kg
